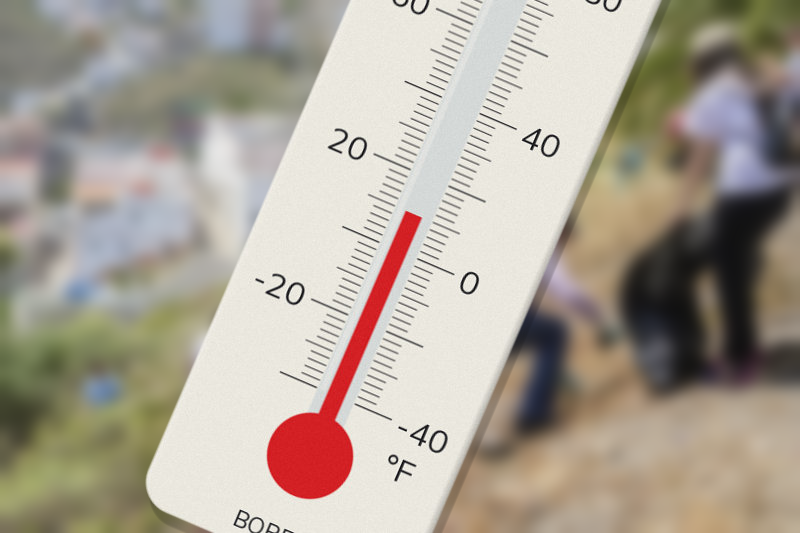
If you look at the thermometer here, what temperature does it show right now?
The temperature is 10 °F
